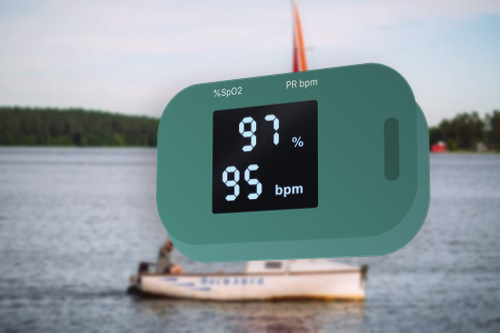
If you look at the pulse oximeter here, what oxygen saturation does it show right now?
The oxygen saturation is 97 %
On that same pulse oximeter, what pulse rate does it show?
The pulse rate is 95 bpm
